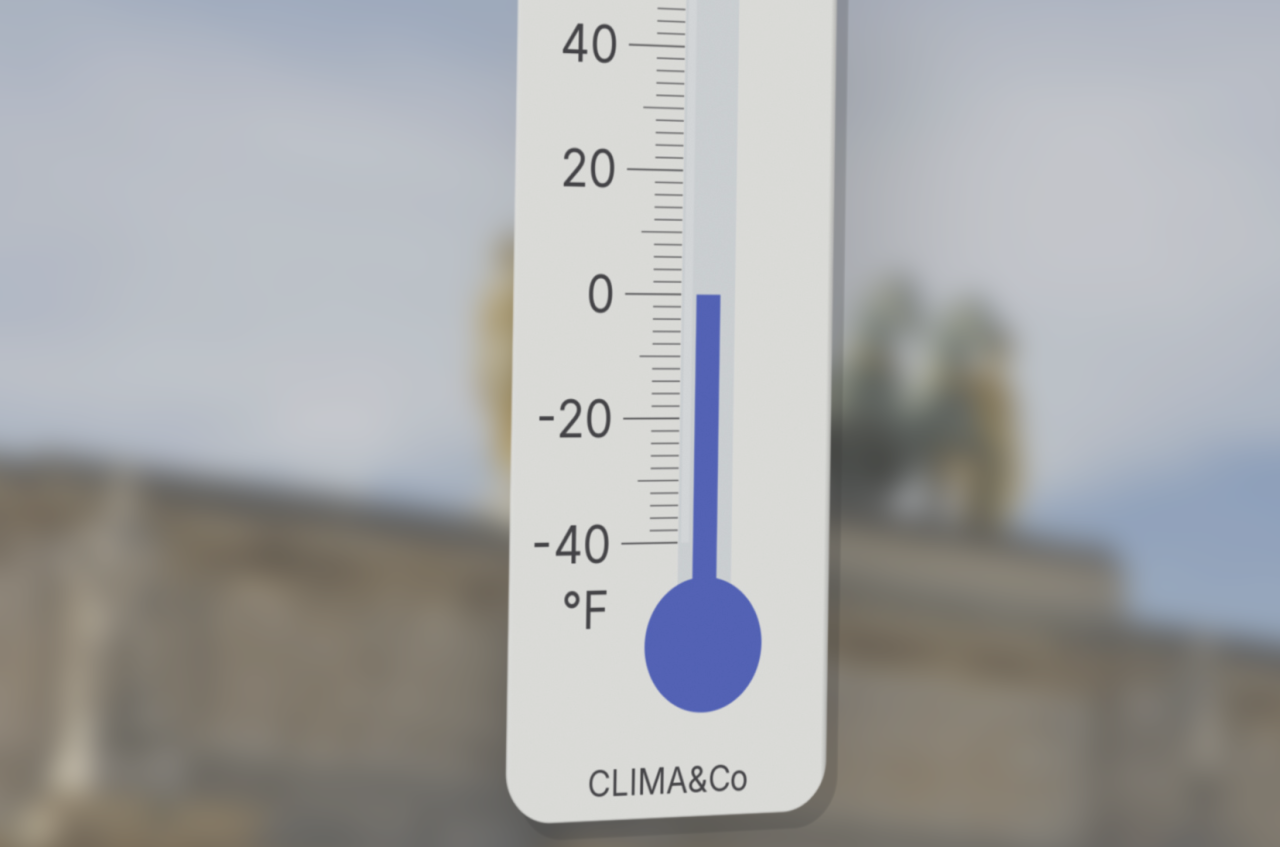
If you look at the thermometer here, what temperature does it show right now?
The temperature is 0 °F
